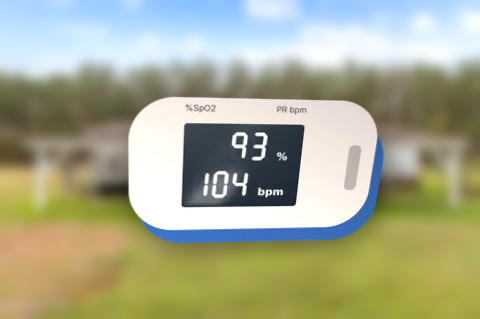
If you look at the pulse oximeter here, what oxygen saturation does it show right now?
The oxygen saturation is 93 %
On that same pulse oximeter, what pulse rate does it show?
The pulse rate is 104 bpm
